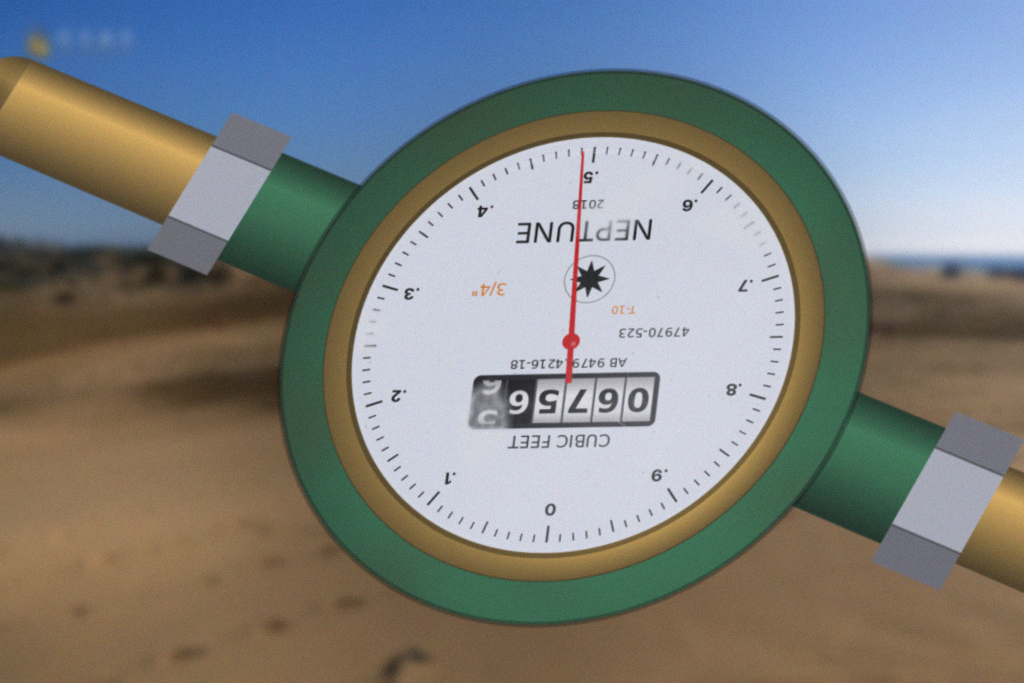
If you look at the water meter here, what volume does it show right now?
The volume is 67565.49 ft³
